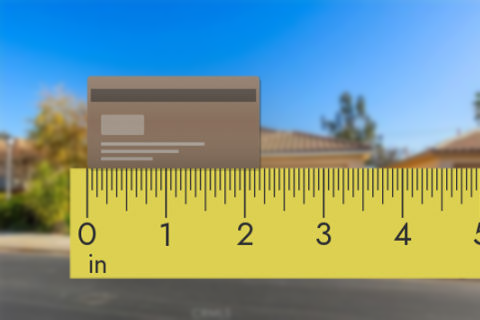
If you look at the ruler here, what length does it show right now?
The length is 2.1875 in
